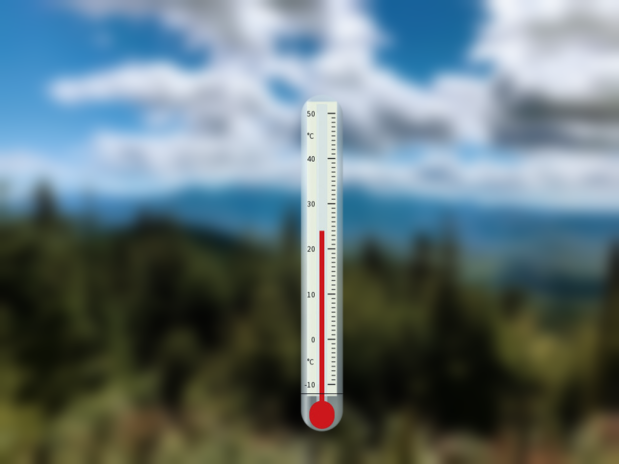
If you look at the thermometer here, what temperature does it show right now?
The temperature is 24 °C
